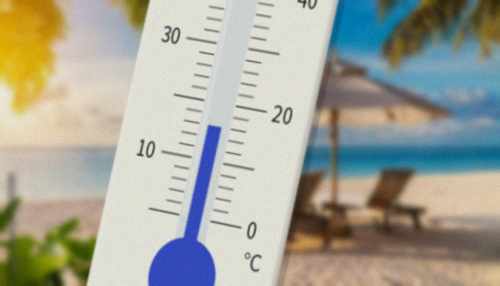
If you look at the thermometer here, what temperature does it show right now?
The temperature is 16 °C
